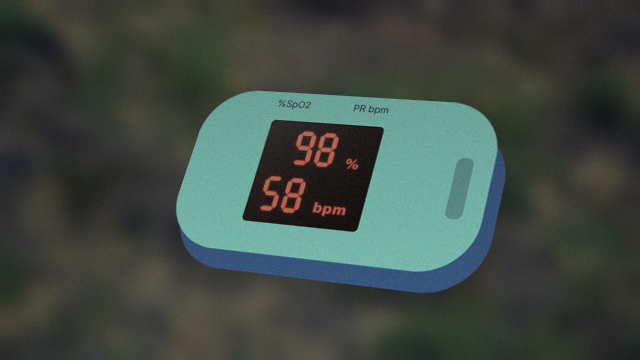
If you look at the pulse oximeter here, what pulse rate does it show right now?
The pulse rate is 58 bpm
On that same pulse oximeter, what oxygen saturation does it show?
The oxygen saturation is 98 %
